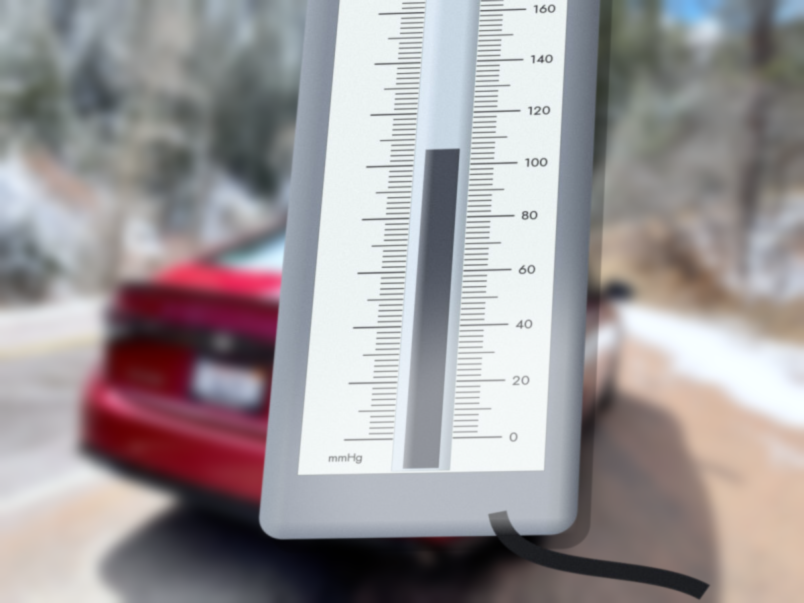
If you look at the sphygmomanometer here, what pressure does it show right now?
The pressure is 106 mmHg
